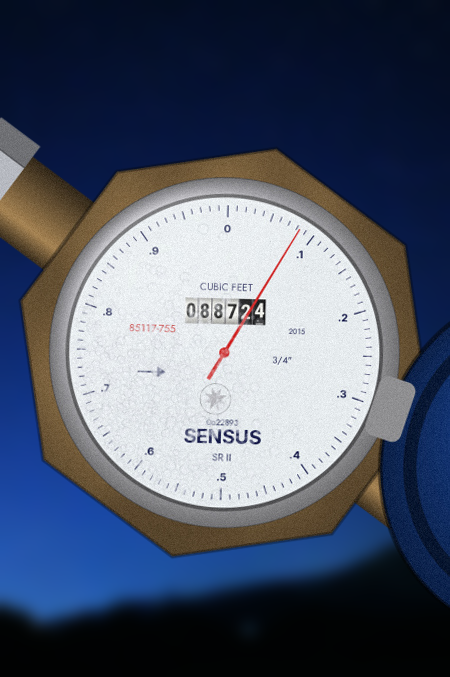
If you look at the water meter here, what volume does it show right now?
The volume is 88724.08 ft³
